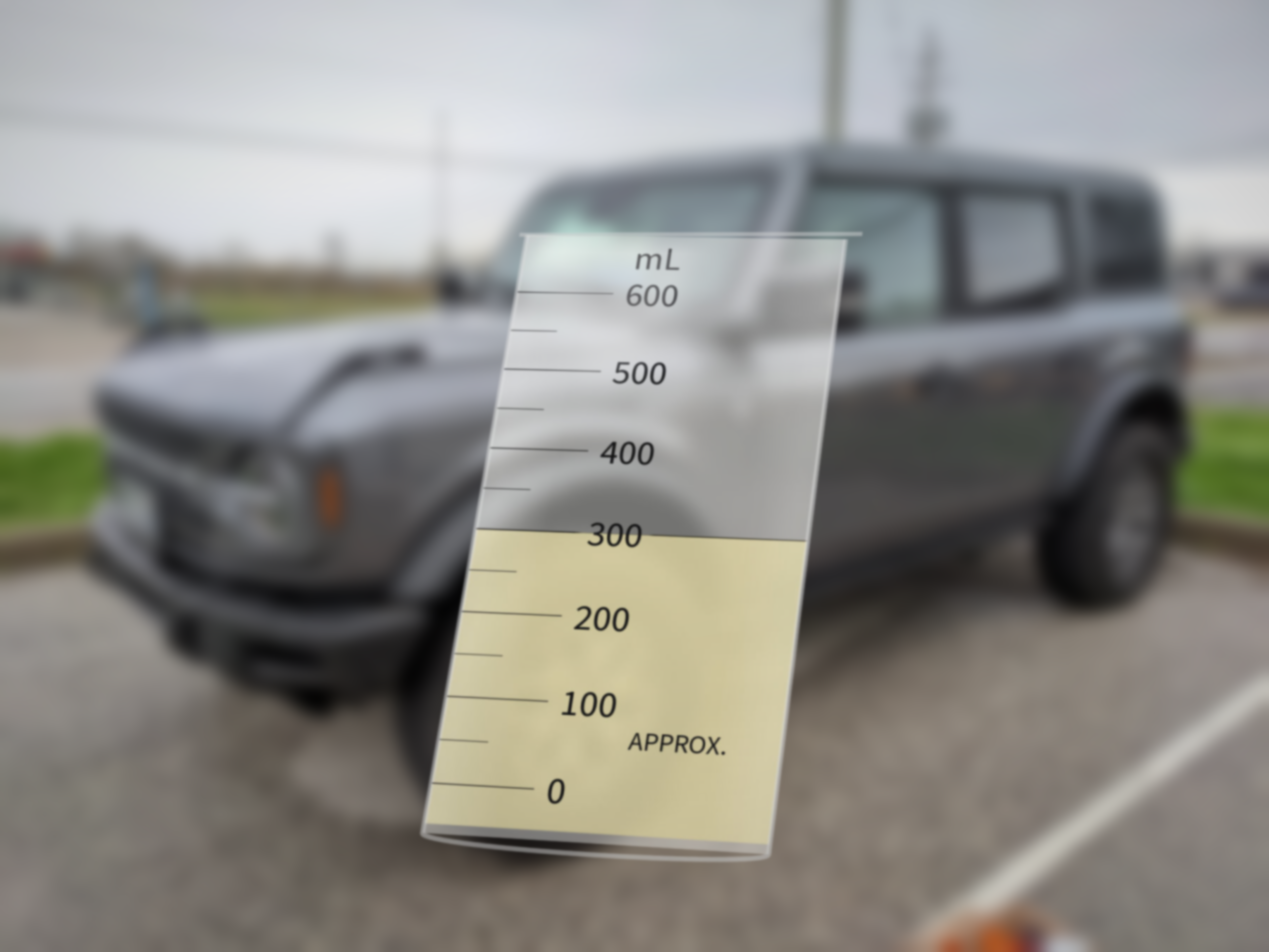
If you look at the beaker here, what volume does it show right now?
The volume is 300 mL
